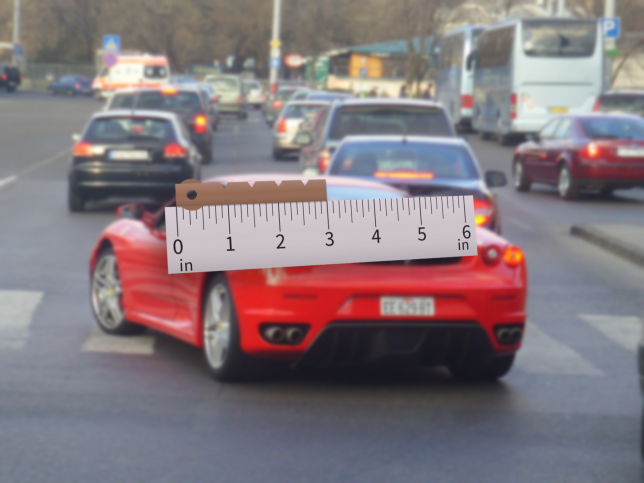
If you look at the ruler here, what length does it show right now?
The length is 3 in
